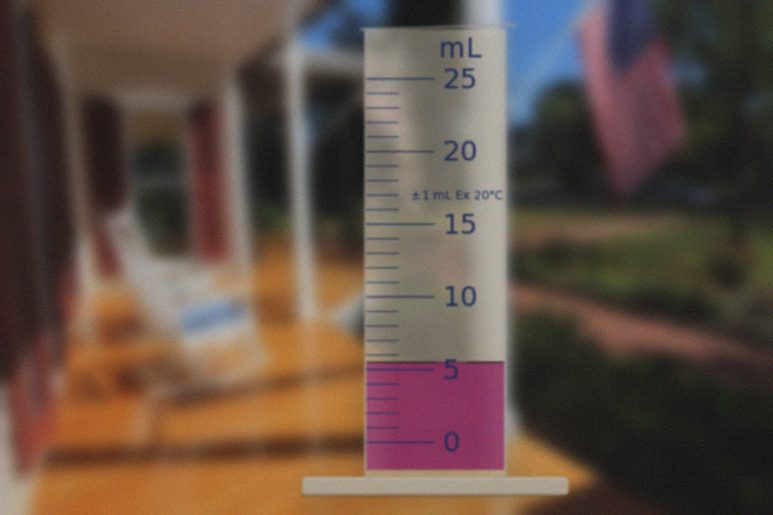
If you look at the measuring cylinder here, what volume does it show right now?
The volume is 5.5 mL
